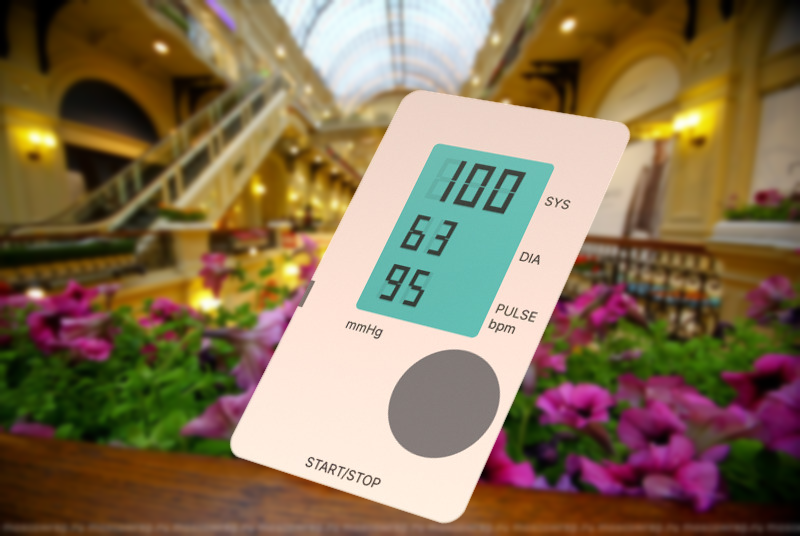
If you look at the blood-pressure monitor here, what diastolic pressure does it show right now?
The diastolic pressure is 63 mmHg
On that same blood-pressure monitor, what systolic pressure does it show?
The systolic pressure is 100 mmHg
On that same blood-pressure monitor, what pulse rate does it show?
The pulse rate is 95 bpm
